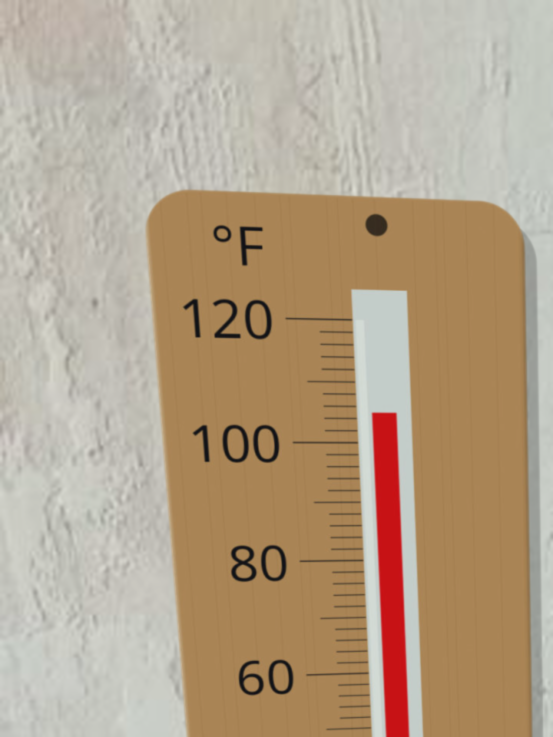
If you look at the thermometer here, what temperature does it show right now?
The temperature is 105 °F
